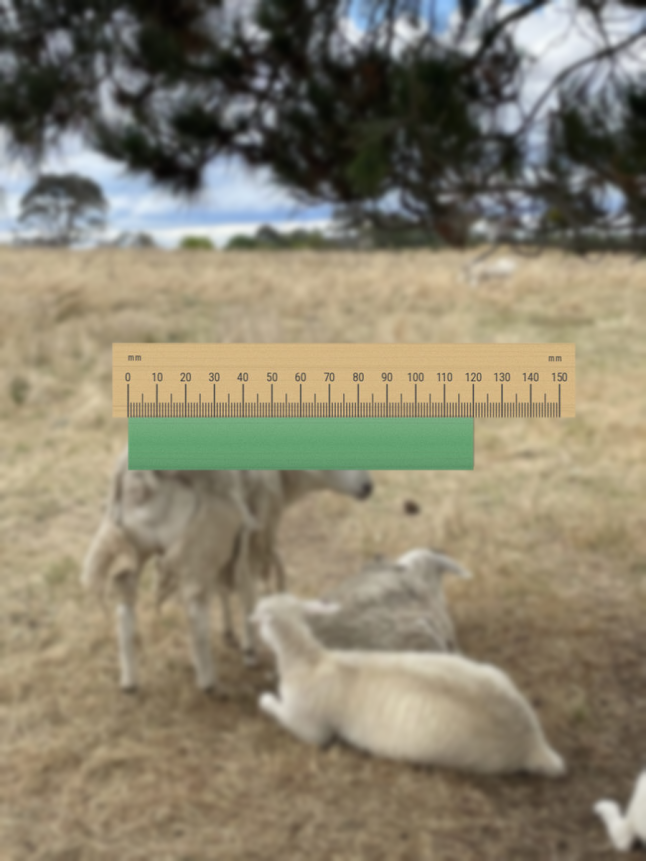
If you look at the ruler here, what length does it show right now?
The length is 120 mm
